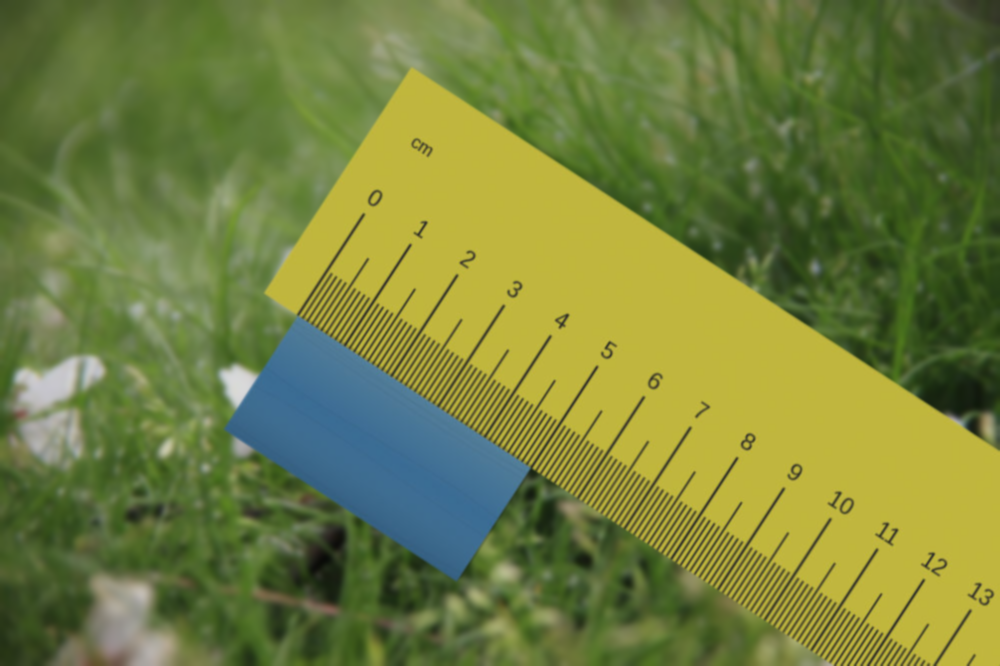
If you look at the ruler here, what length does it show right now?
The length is 5 cm
